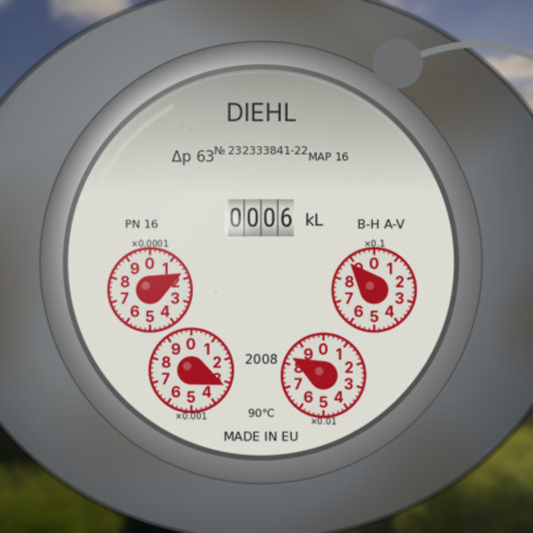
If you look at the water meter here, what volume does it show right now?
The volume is 6.8831 kL
